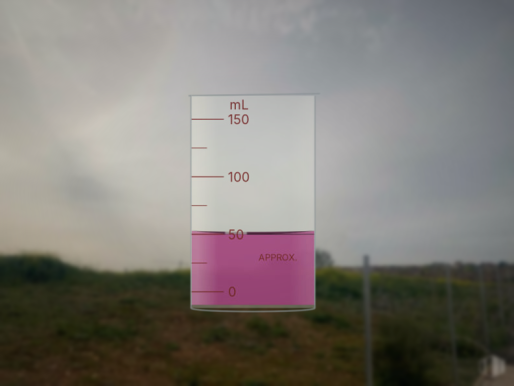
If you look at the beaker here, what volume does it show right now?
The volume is 50 mL
